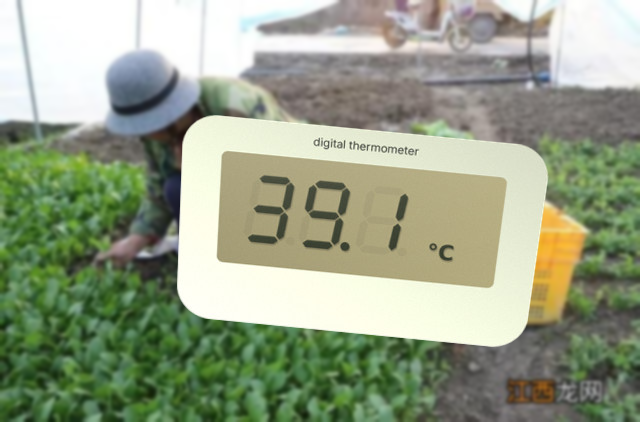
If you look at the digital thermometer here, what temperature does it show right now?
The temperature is 39.1 °C
